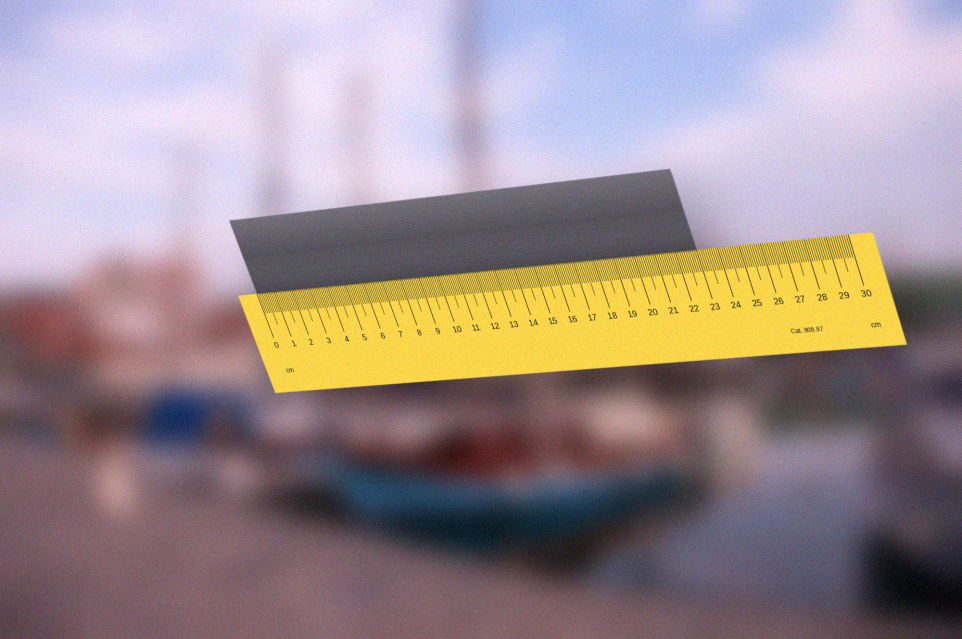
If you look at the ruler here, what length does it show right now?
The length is 23 cm
